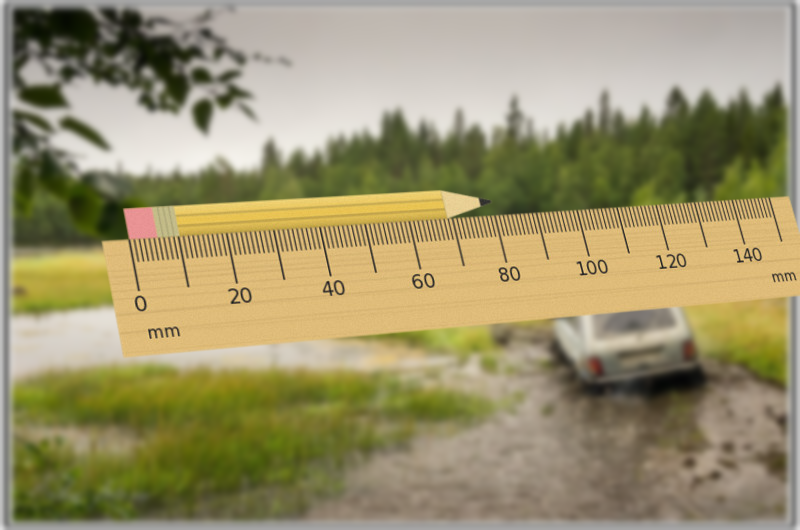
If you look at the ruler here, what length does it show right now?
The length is 80 mm
